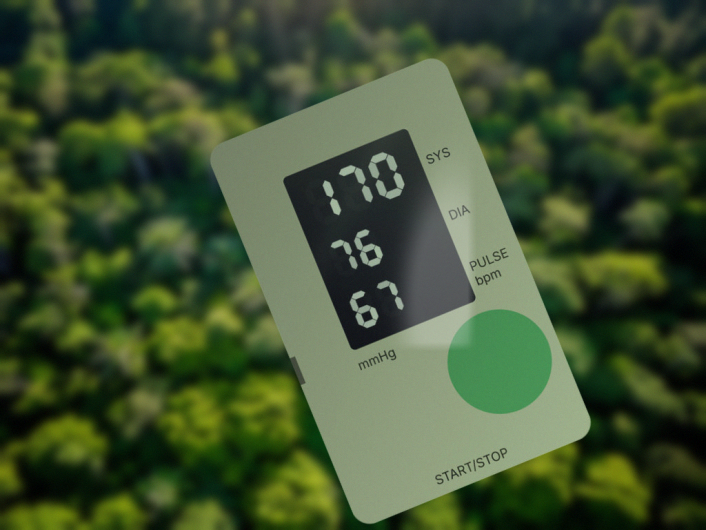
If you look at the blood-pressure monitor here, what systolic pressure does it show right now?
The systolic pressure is 170 mmHg
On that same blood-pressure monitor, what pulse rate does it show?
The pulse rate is 67 bpm
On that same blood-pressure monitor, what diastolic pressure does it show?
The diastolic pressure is 76 mmHg
